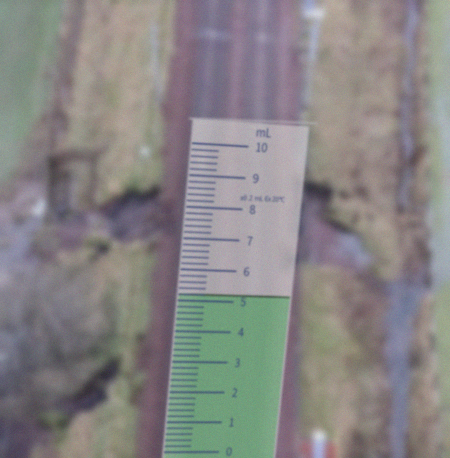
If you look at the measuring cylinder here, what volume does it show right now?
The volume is 5.2 mL
